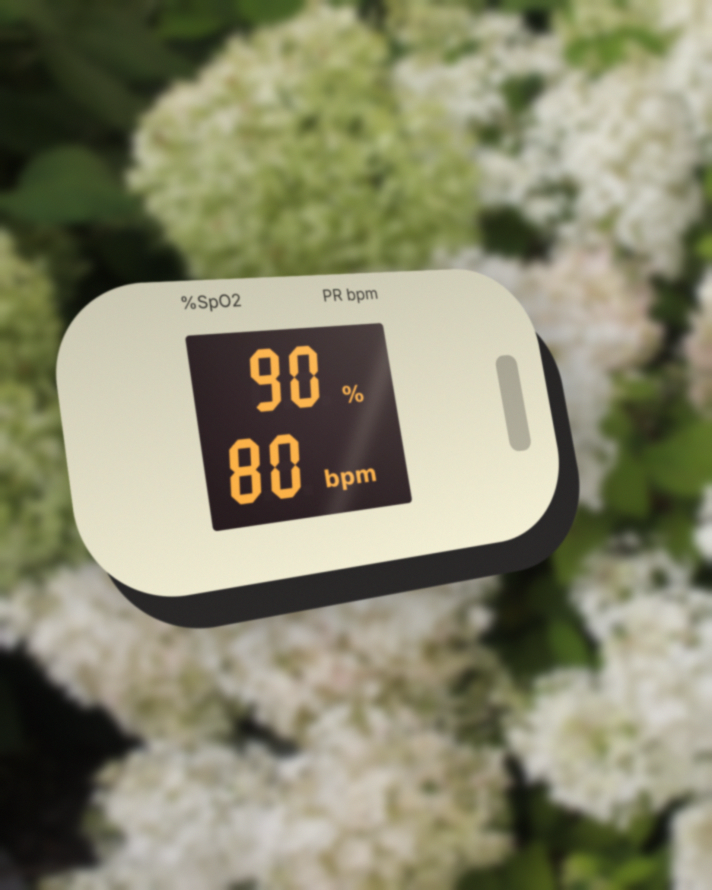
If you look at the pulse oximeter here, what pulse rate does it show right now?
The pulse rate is 80 bpm
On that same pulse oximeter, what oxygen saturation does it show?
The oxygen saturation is 90 %
